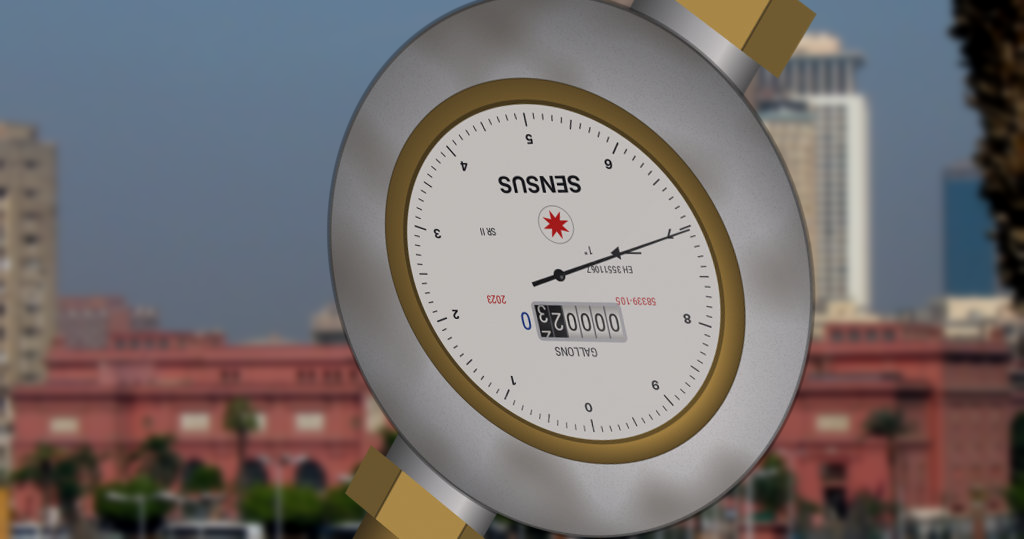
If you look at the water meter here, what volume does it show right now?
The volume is 227.0 gal
